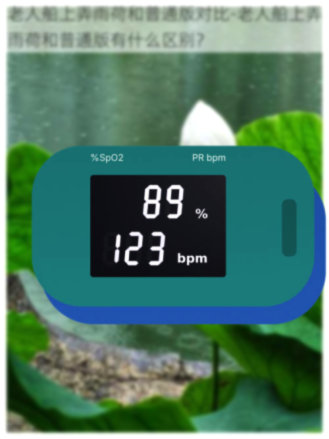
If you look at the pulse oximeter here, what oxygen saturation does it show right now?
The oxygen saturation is 89 %
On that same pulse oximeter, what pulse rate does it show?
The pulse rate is 123 bpm
